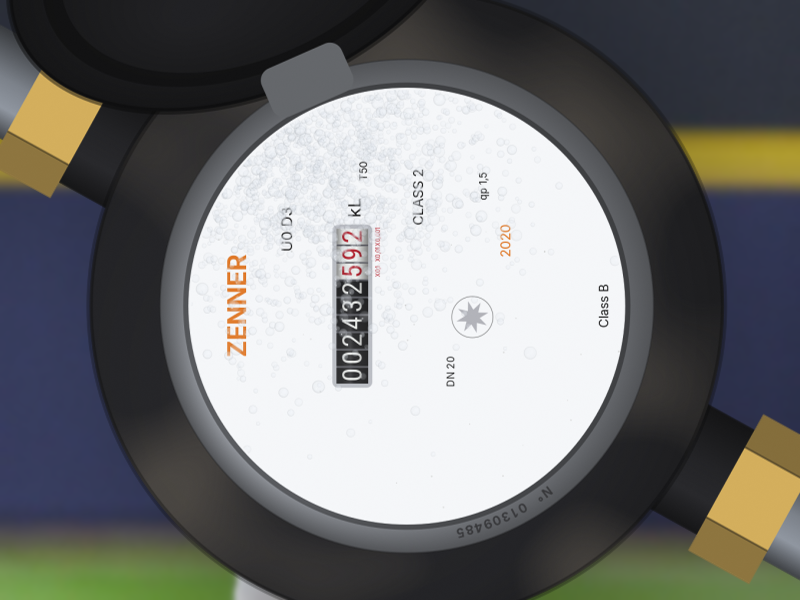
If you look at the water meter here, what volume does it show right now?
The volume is 2432.592 kL
